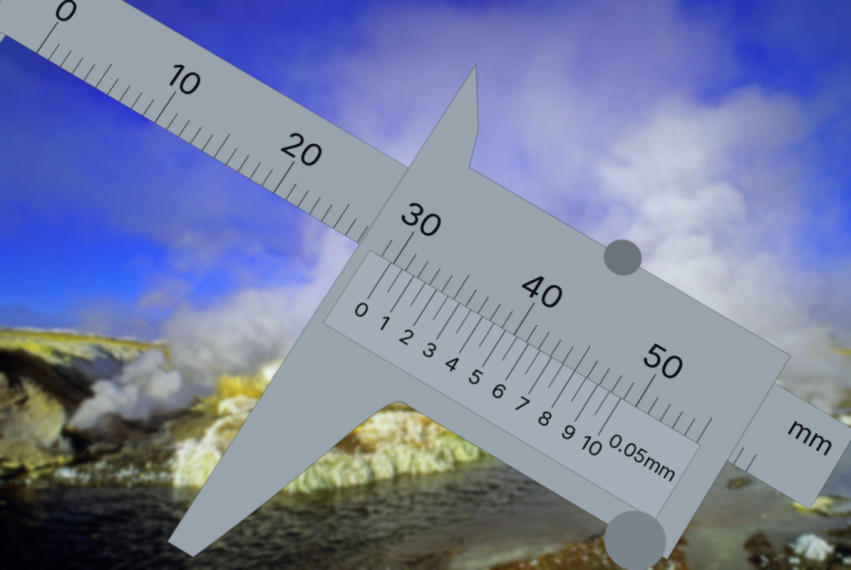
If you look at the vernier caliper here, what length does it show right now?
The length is 29.8 mm
